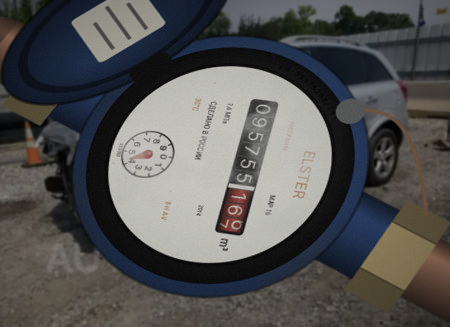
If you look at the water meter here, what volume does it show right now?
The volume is 95755.1664 m³
